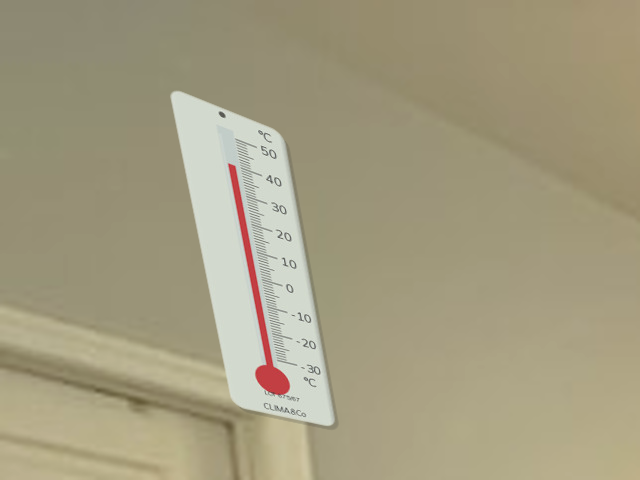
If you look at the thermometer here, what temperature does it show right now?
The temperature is 40 °C
